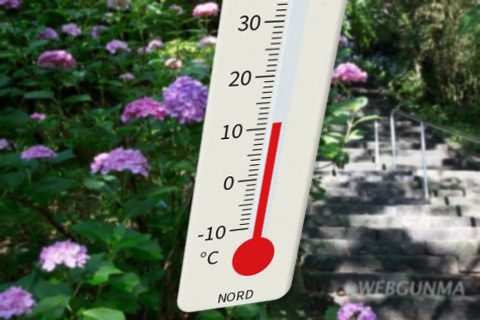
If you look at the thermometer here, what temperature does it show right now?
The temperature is 11 °C
